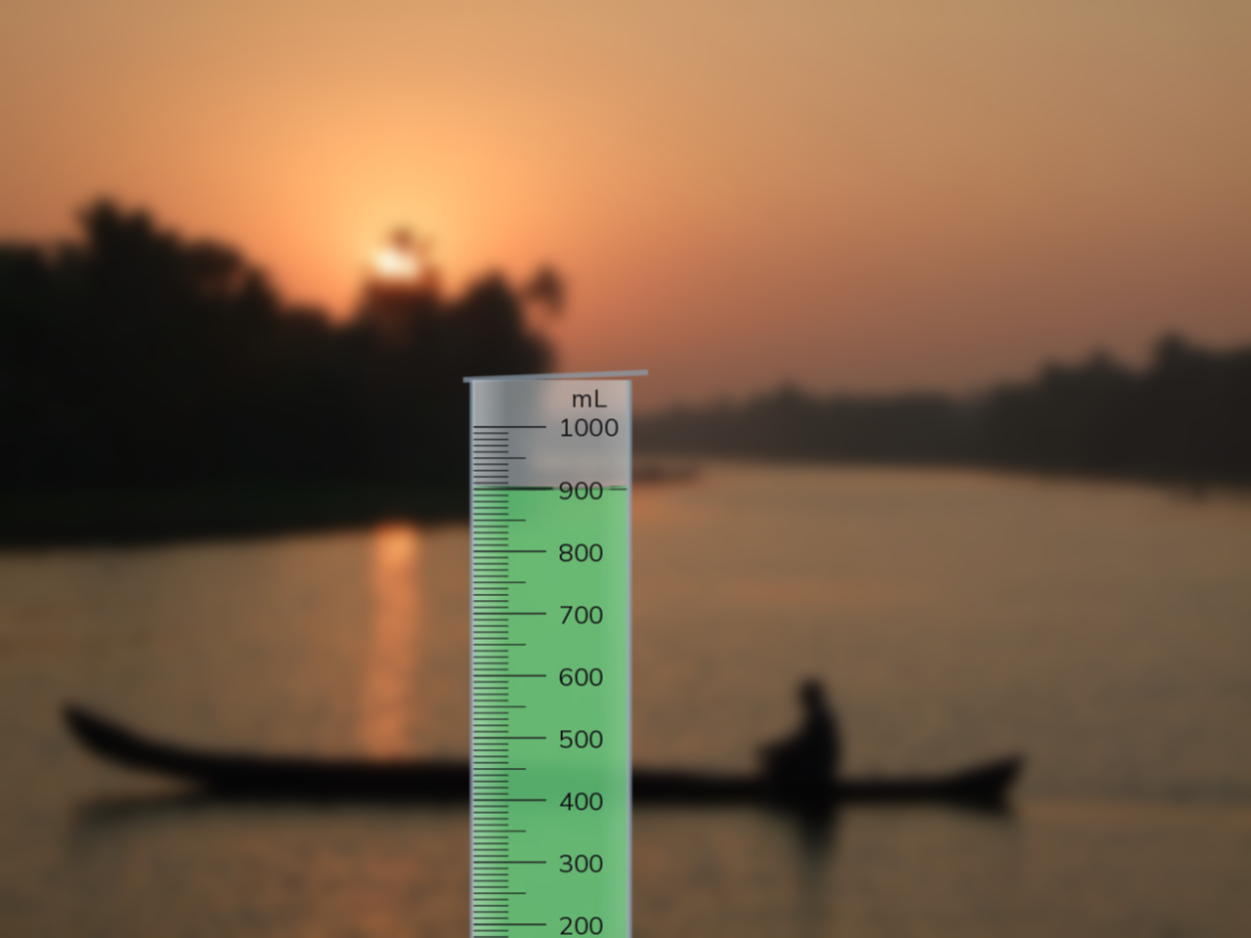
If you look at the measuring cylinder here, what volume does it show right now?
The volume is 900 mL
